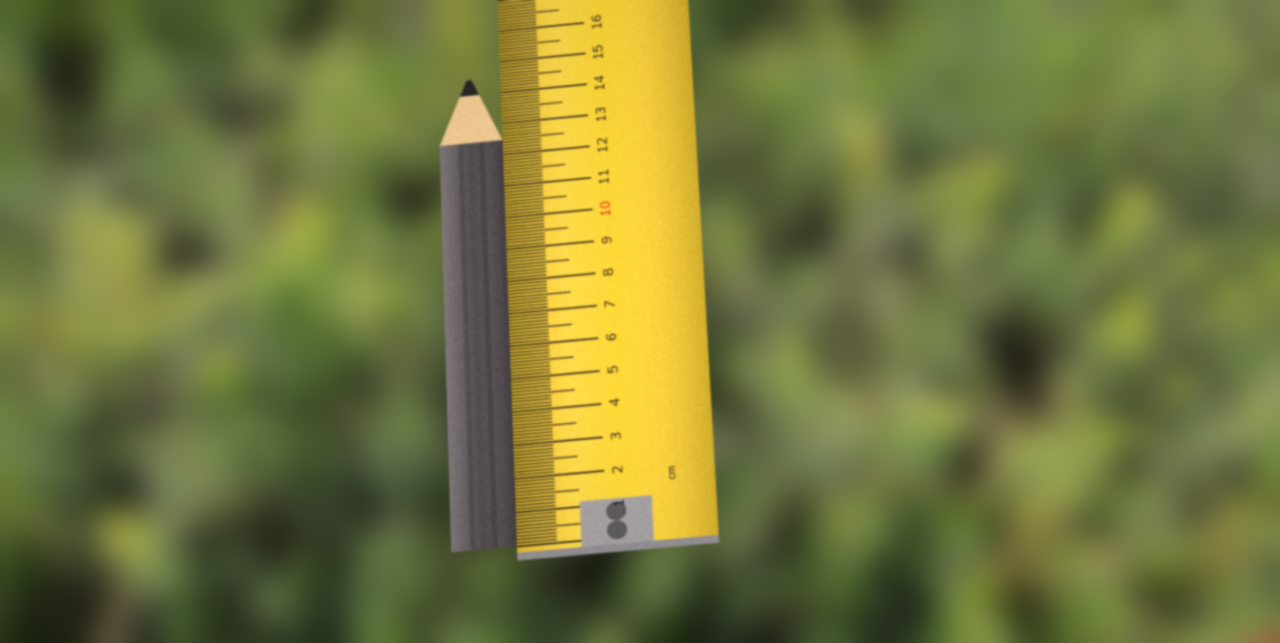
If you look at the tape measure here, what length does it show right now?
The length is 14.5 cm
